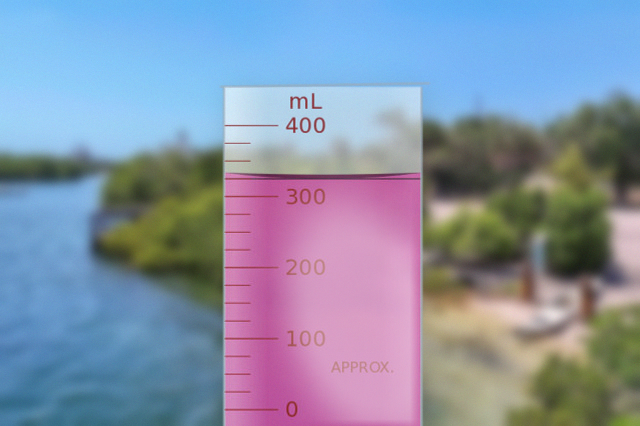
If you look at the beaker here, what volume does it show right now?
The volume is 325 mL
